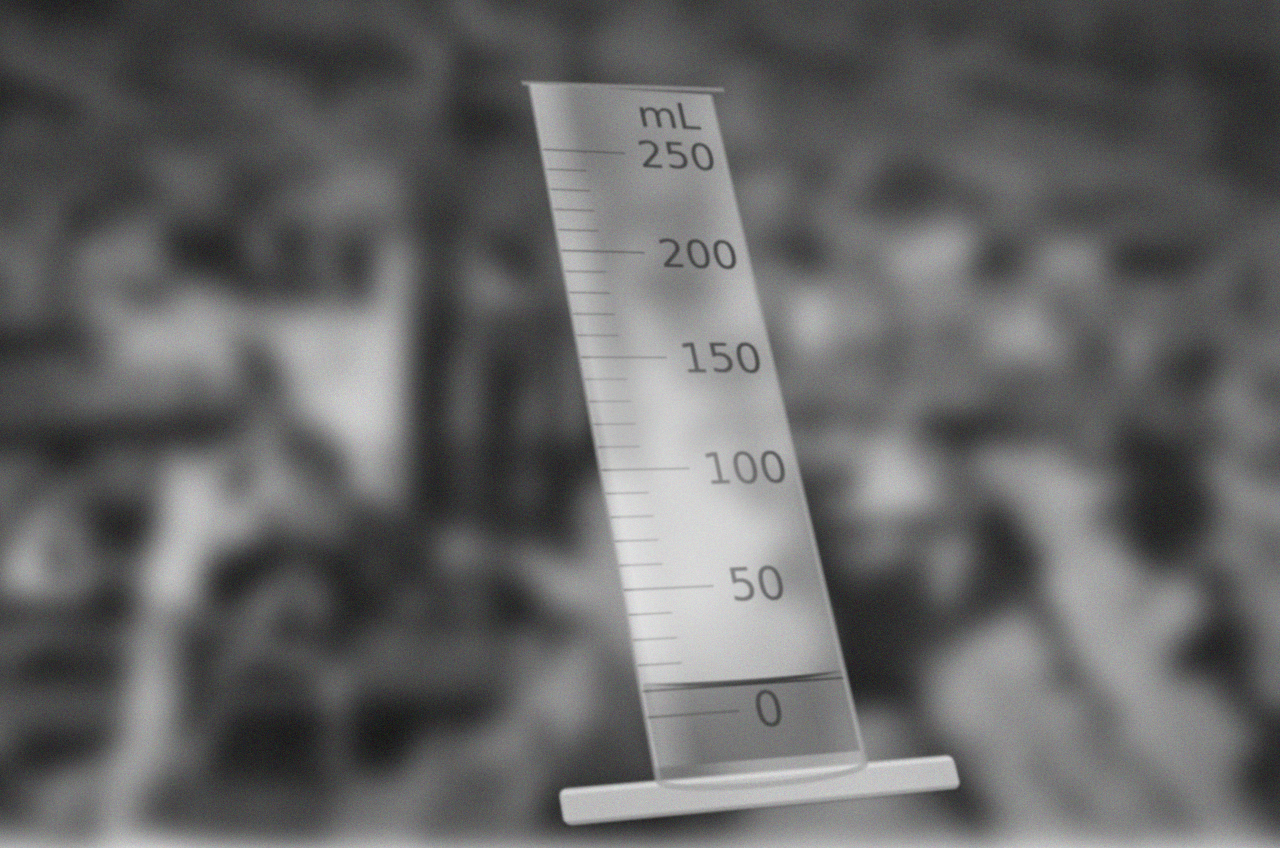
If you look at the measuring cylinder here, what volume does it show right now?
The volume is 10 mL
